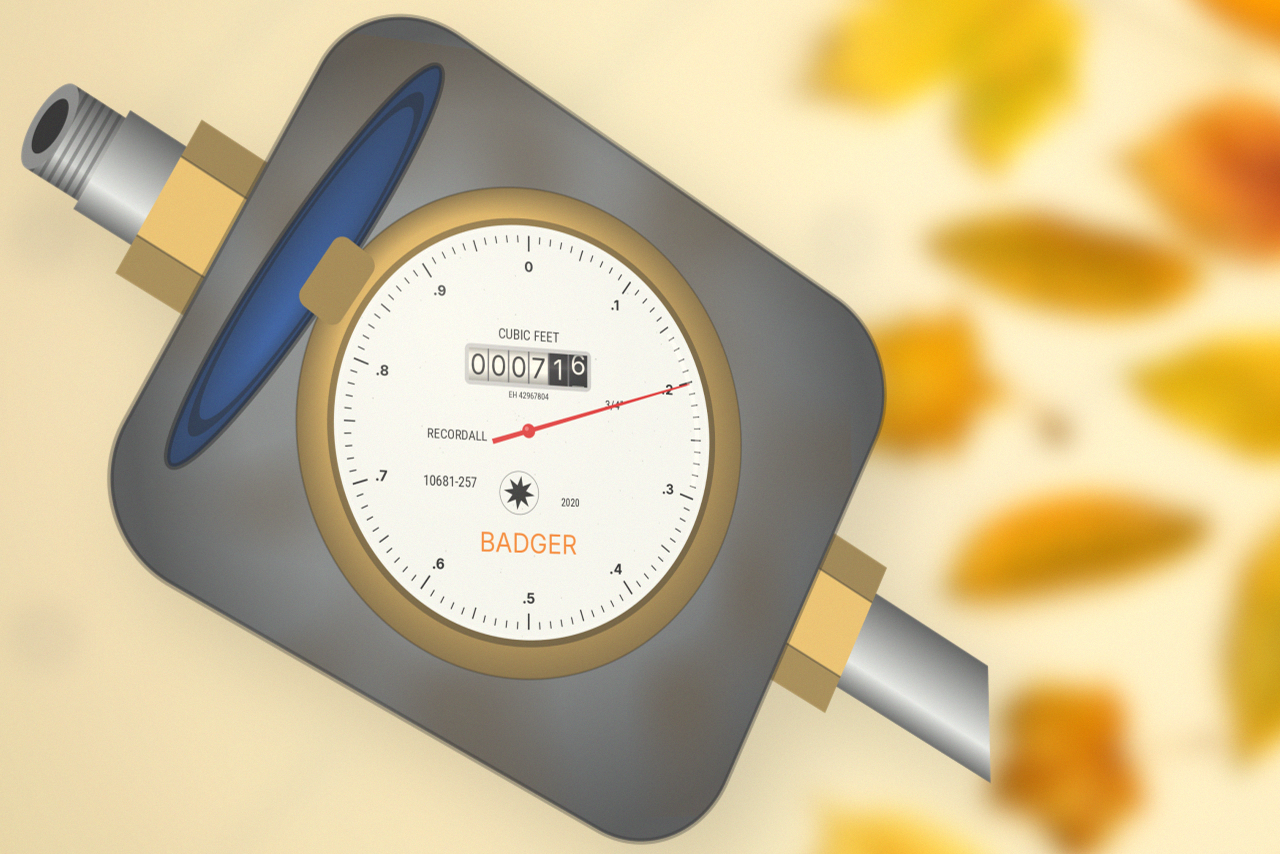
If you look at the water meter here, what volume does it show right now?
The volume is 716.20 ft³
